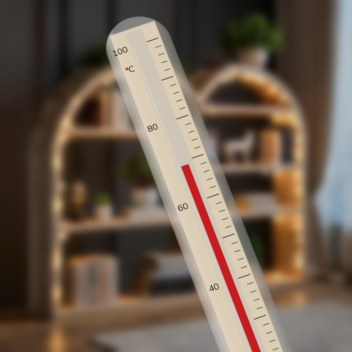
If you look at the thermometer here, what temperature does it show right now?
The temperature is 69 °C
